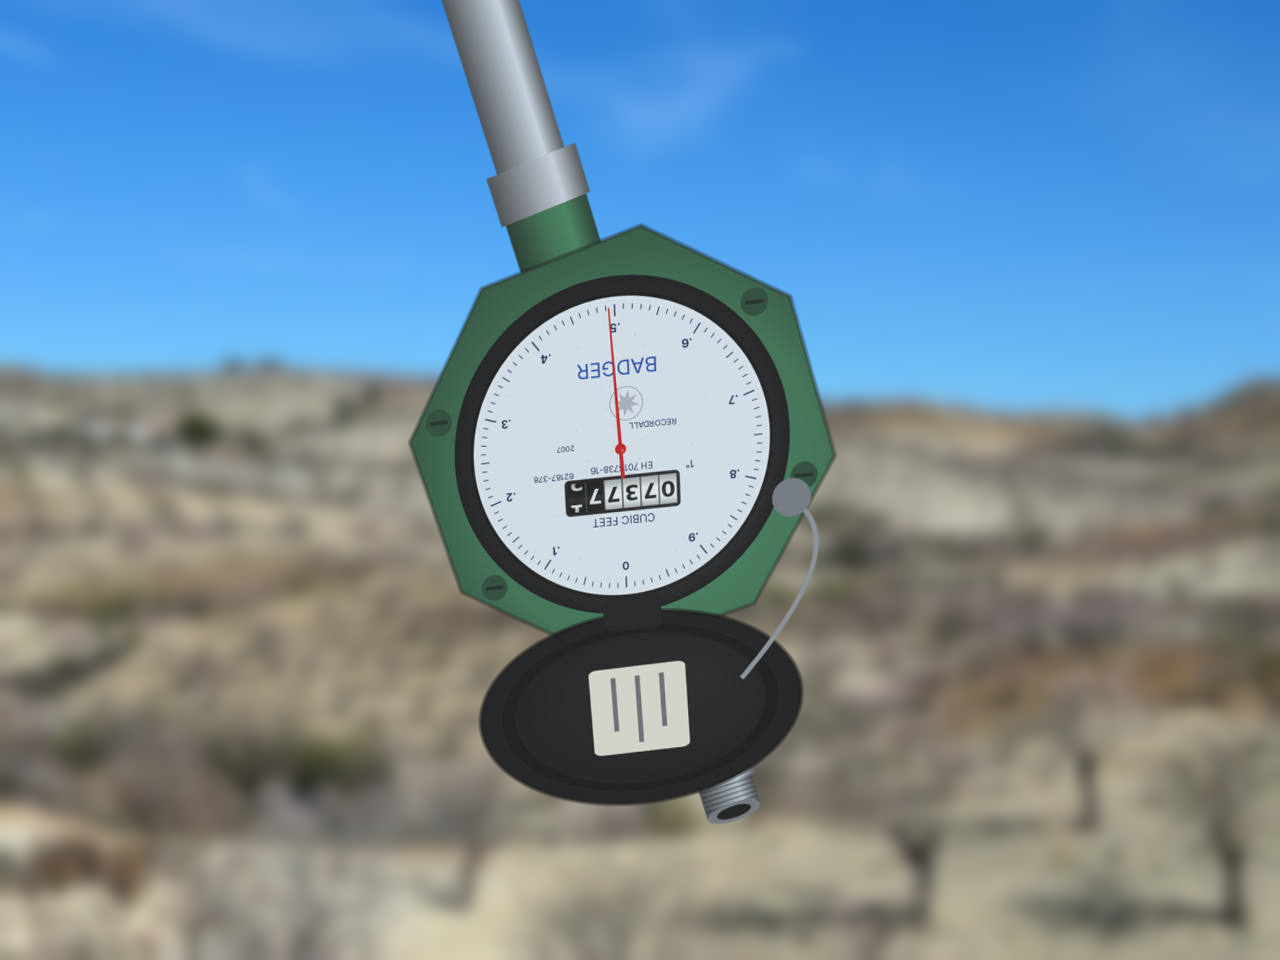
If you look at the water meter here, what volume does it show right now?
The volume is 73771.49 ft³
